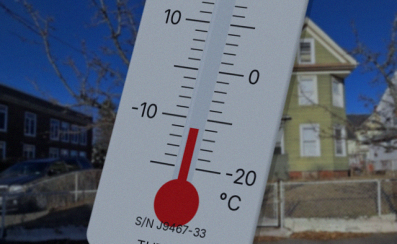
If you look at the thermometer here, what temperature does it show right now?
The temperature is -12 °C
